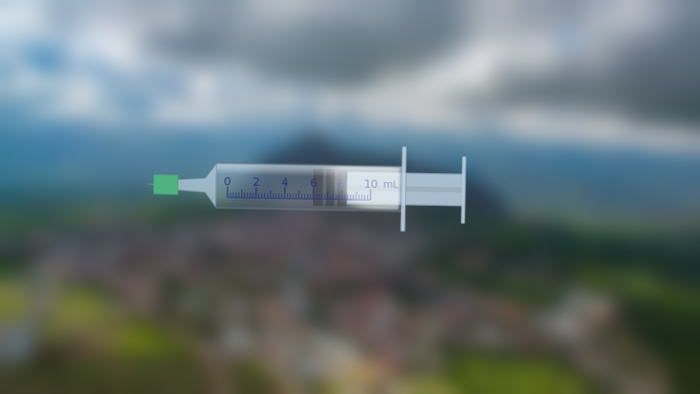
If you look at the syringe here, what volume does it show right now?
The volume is 6 mL
